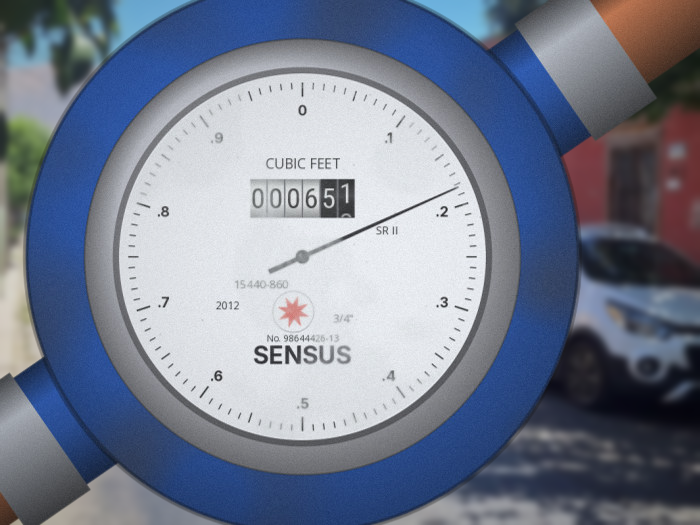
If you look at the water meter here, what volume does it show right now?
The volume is 651.18 ft³
